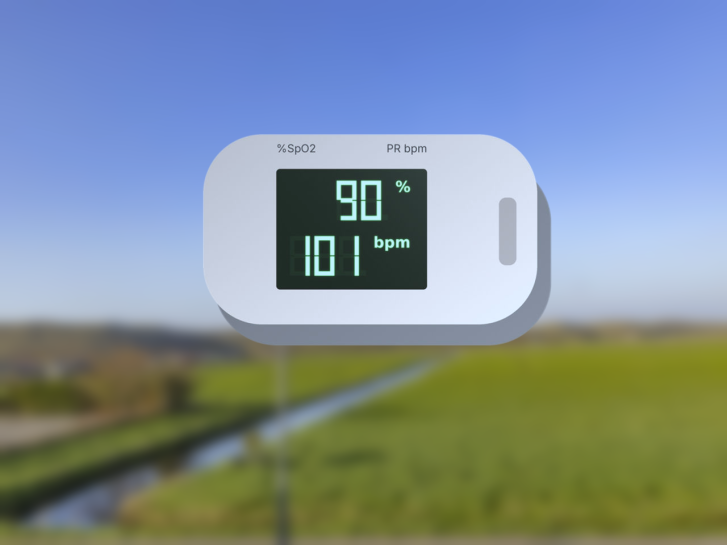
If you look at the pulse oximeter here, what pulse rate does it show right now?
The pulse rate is 101 bpm
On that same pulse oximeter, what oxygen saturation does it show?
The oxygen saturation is 90 %
